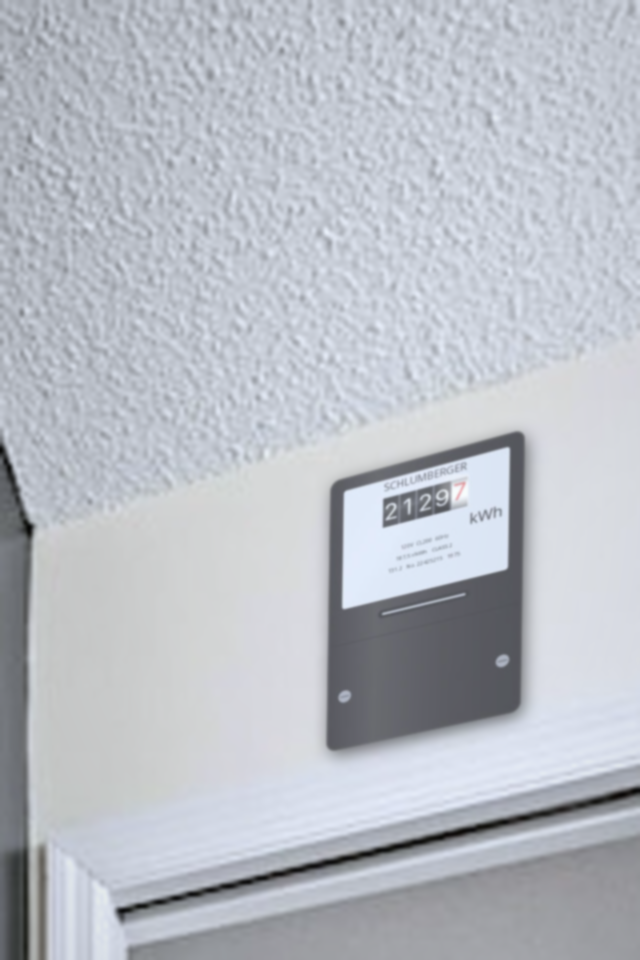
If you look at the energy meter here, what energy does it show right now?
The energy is 2129.7 kWh
